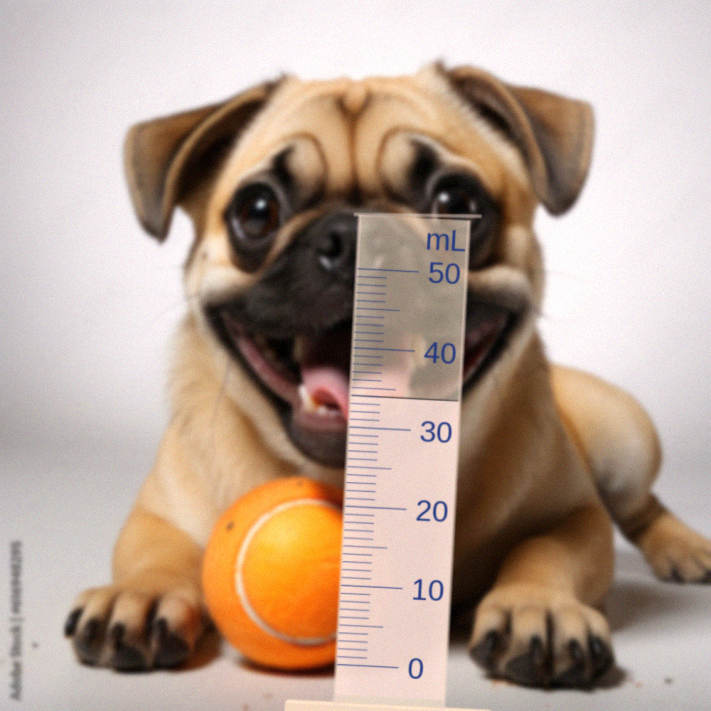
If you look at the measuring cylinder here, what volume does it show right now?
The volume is 34 mL
